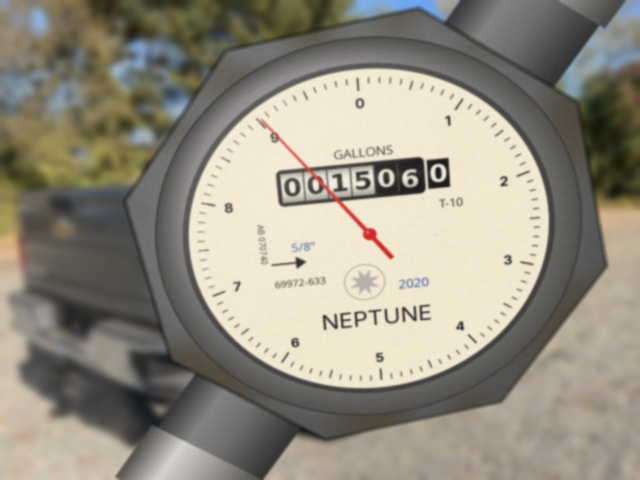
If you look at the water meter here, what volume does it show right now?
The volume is 15059.0 gal
